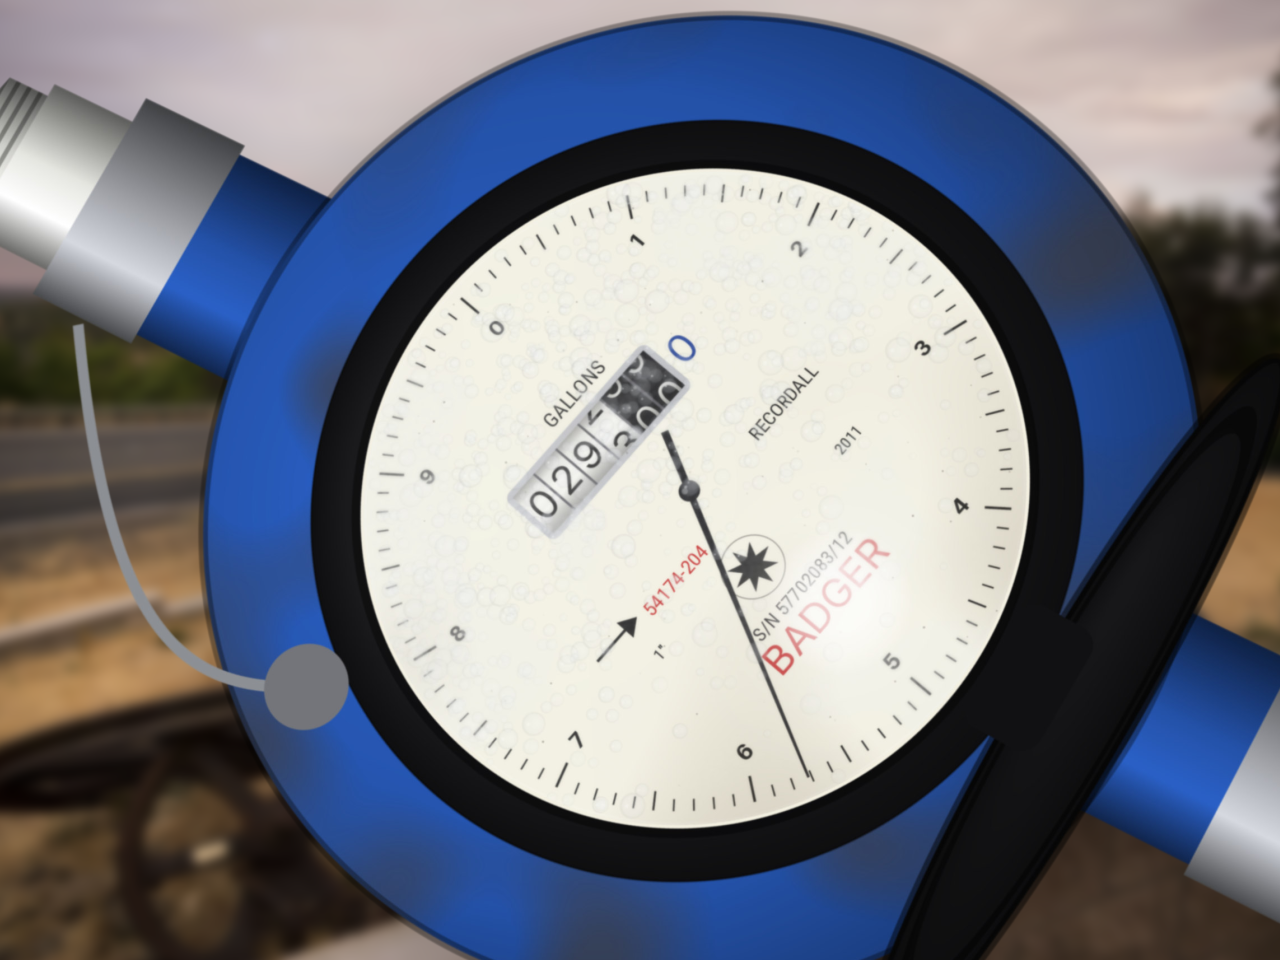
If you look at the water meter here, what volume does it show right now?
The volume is 292995.7 gal
